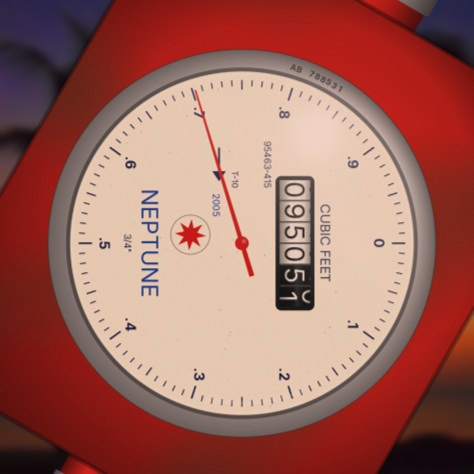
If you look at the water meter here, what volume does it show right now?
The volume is 95050.70 ft³
